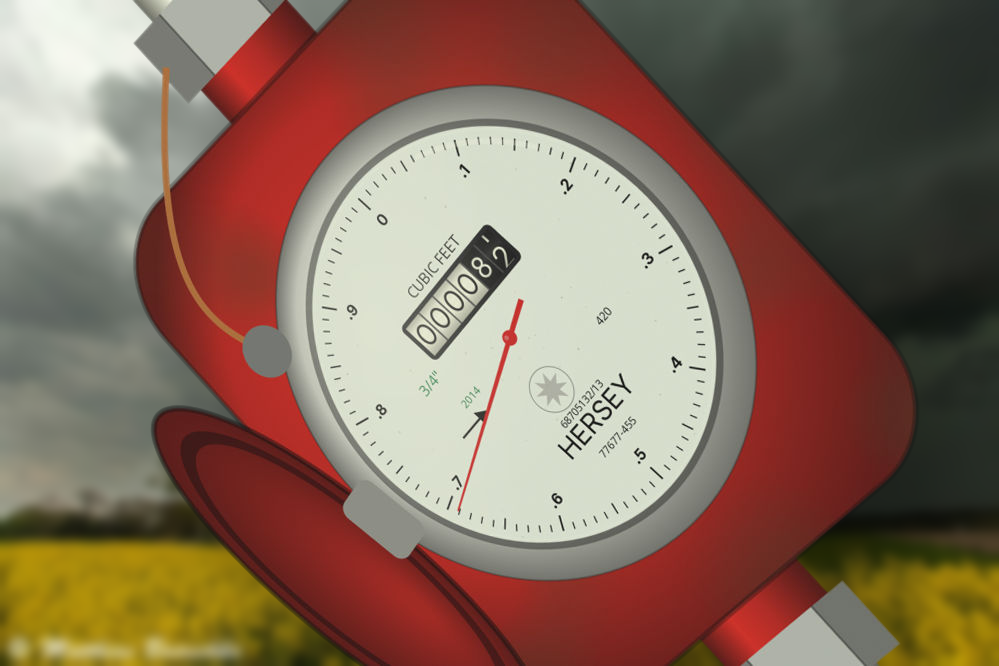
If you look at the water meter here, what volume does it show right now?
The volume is 81.69 ft³
